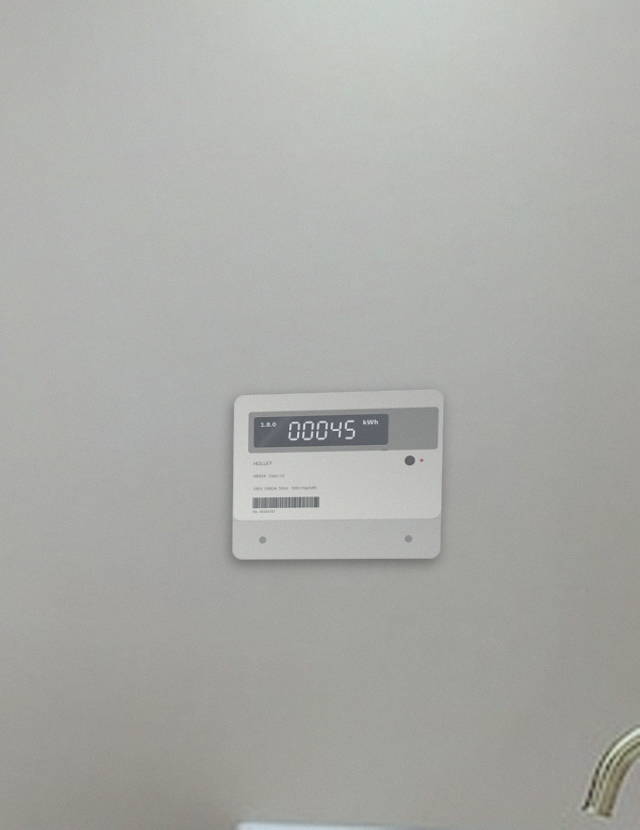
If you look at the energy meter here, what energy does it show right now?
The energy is 45 kWh
